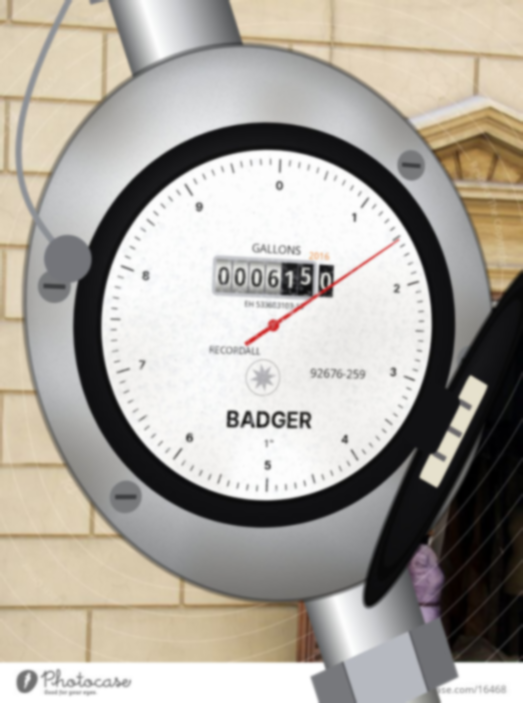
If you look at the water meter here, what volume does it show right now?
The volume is 6151.5 gal
